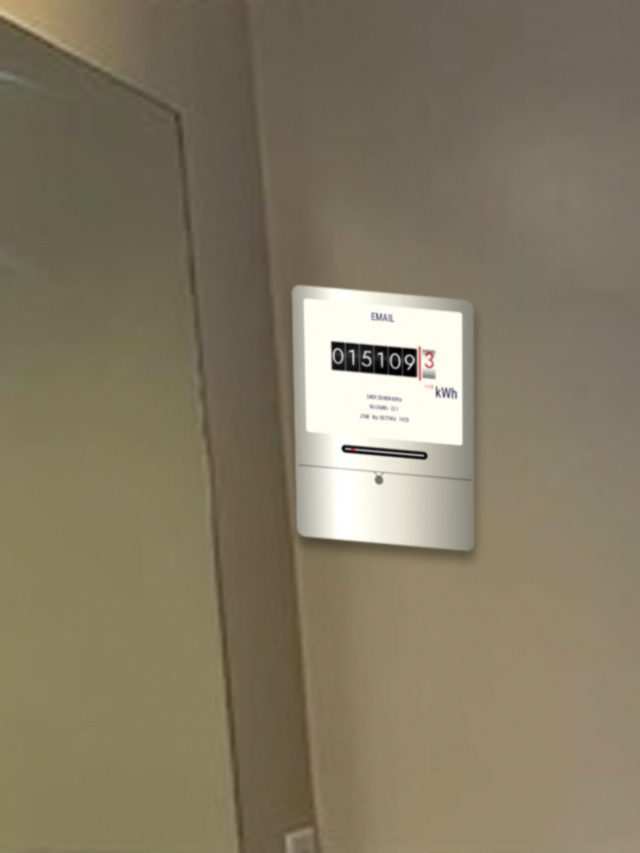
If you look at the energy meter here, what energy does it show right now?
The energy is 15109.3 kWh
